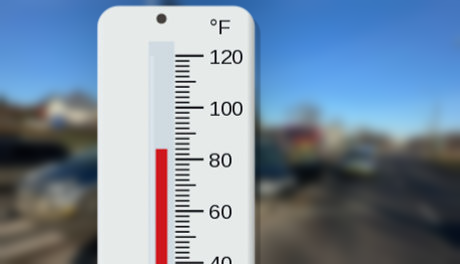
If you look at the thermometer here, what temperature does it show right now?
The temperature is 84 °F
